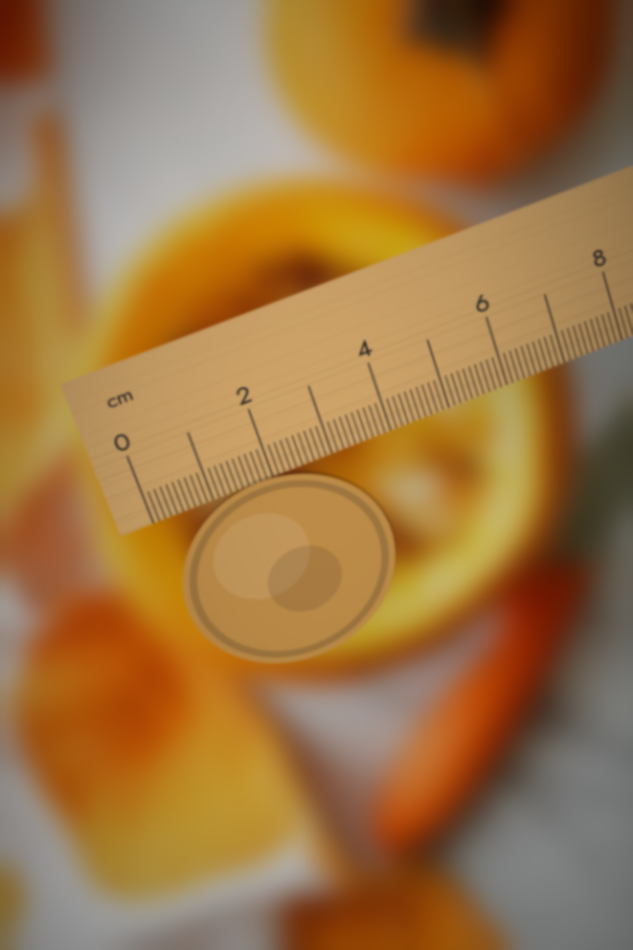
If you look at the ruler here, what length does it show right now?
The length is 3.5 cm
